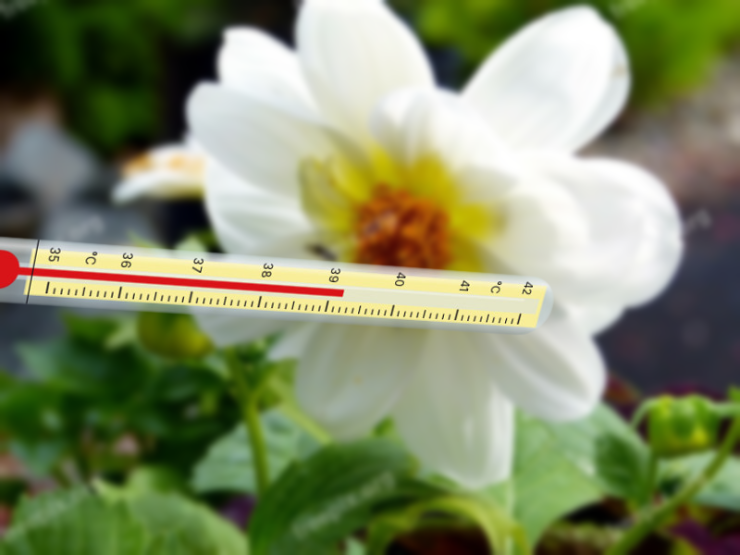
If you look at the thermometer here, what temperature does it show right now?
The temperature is 39.2 °C
